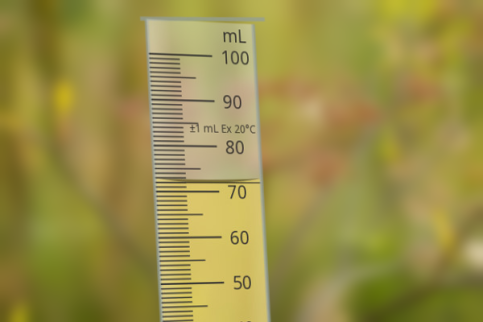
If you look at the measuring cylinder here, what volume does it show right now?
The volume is 72 mL
